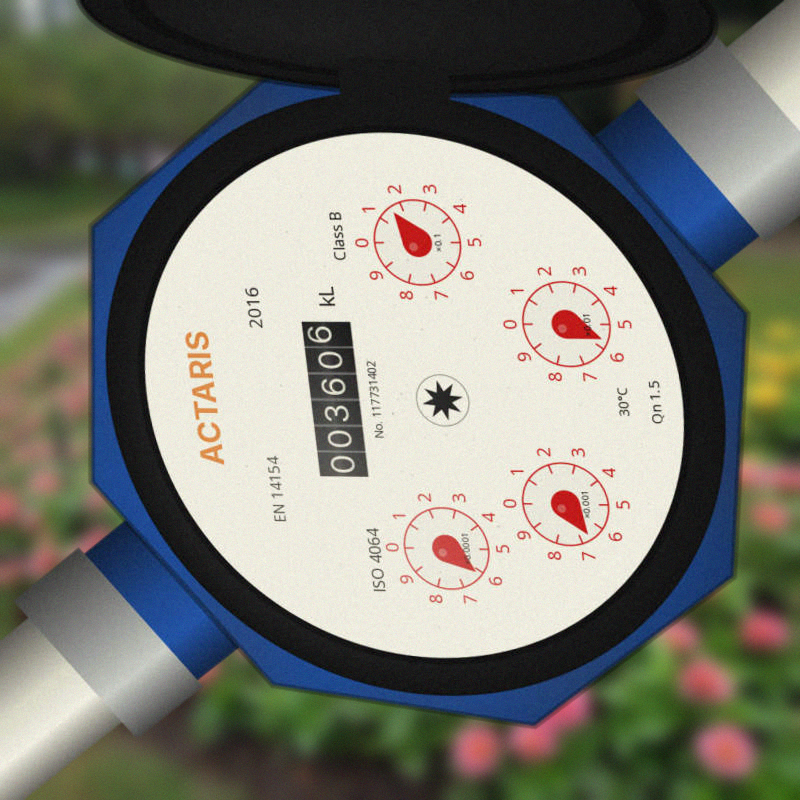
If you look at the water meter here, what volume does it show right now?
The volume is 3606.1566 kL
